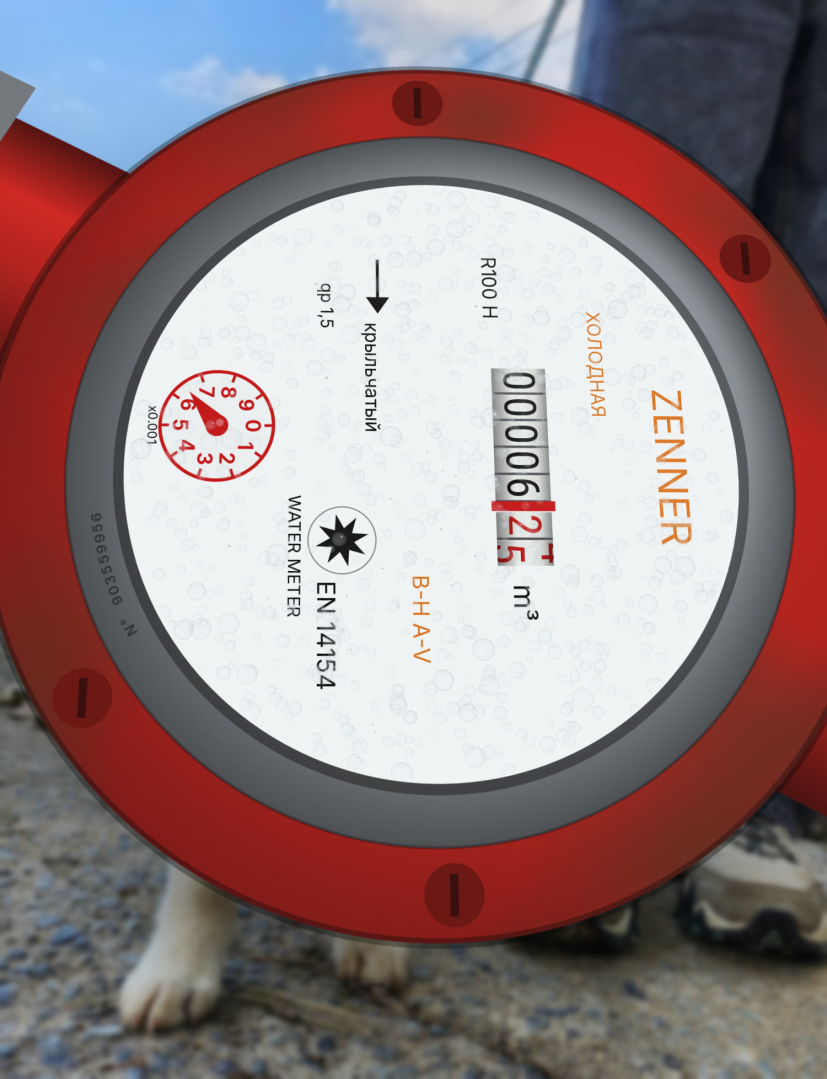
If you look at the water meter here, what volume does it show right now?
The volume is 6.246 m³
